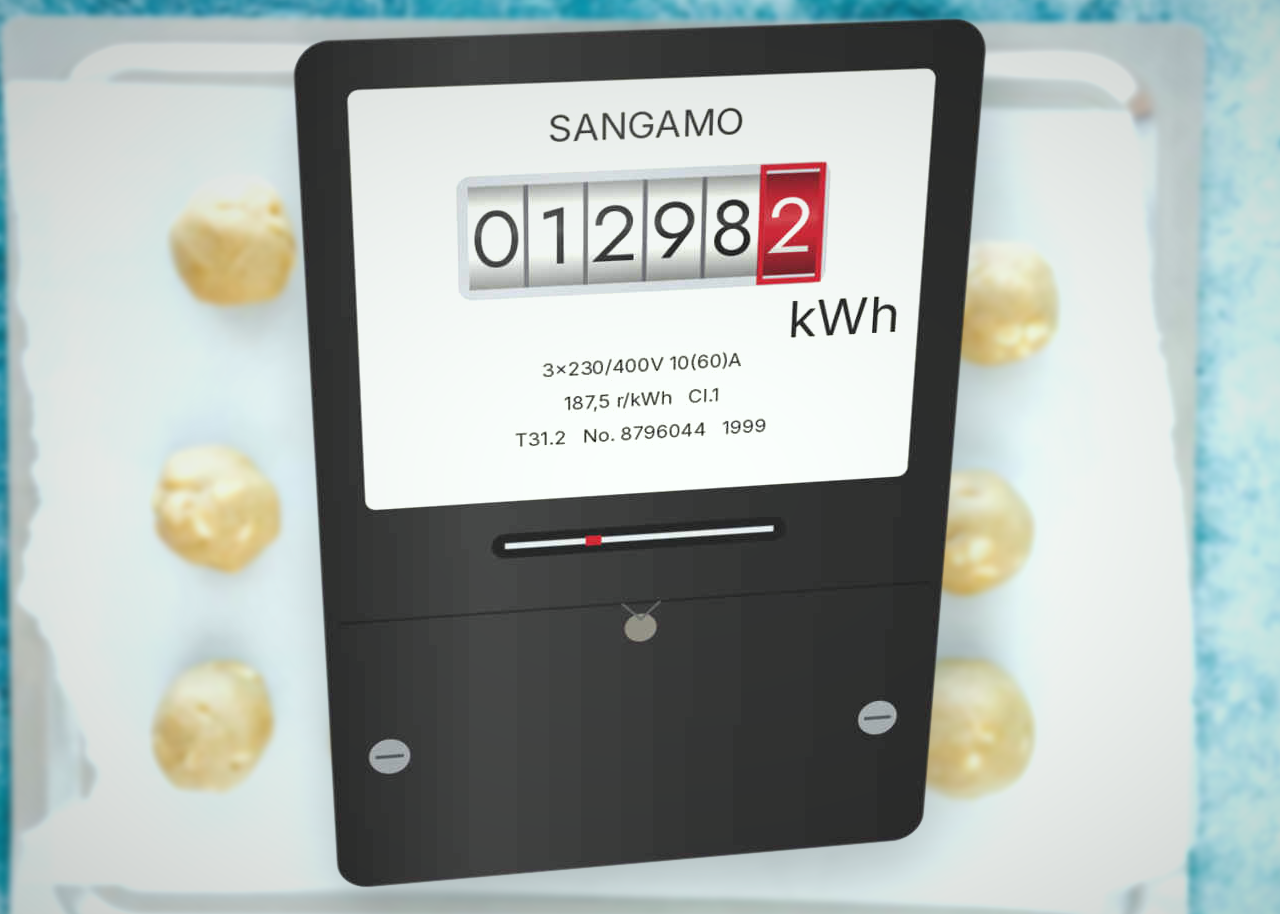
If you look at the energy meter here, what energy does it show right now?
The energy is 1298.2 kWh
